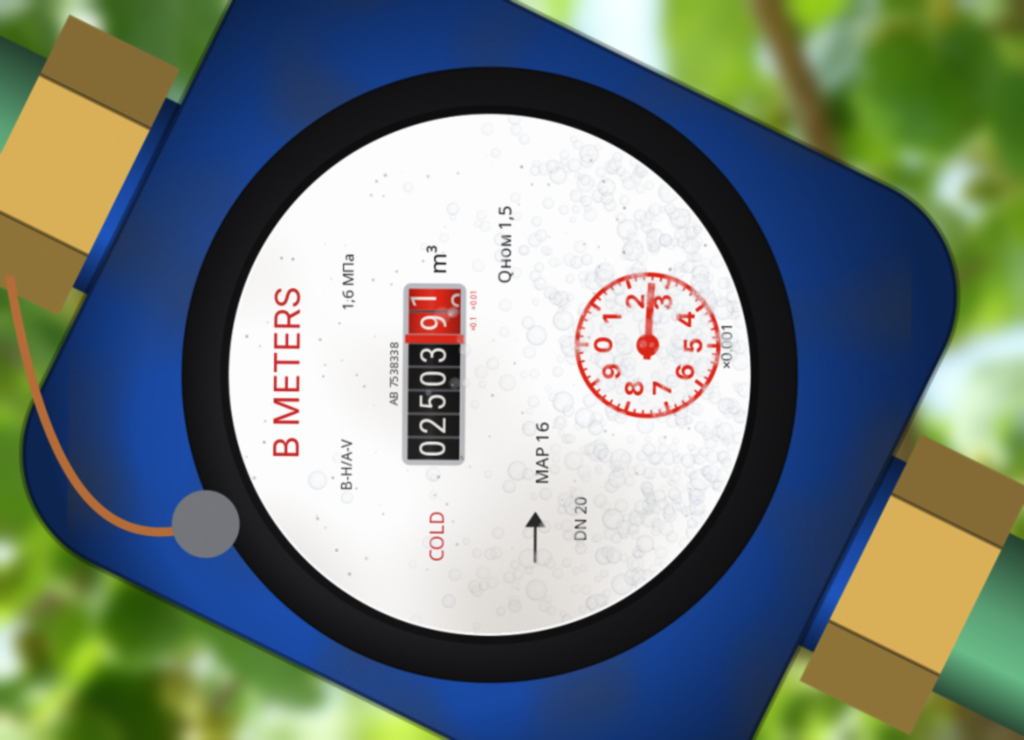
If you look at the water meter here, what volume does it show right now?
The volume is 2503.912 m³
